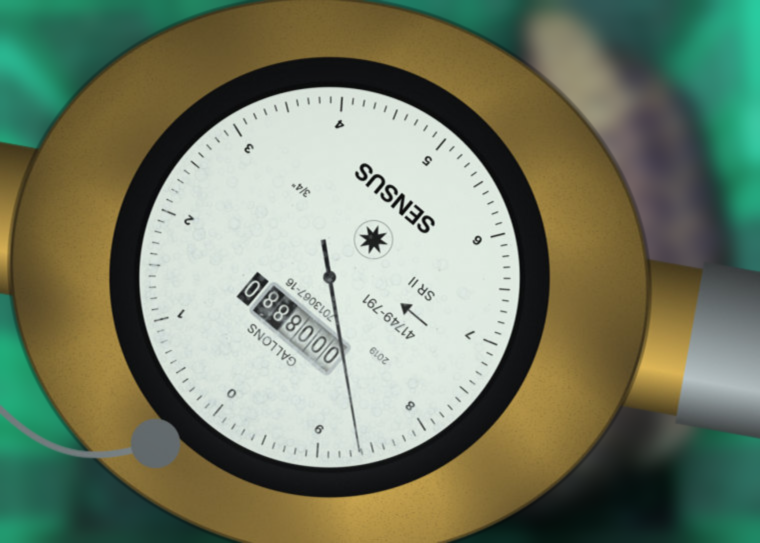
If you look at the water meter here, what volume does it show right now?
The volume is 8878.6 gal
